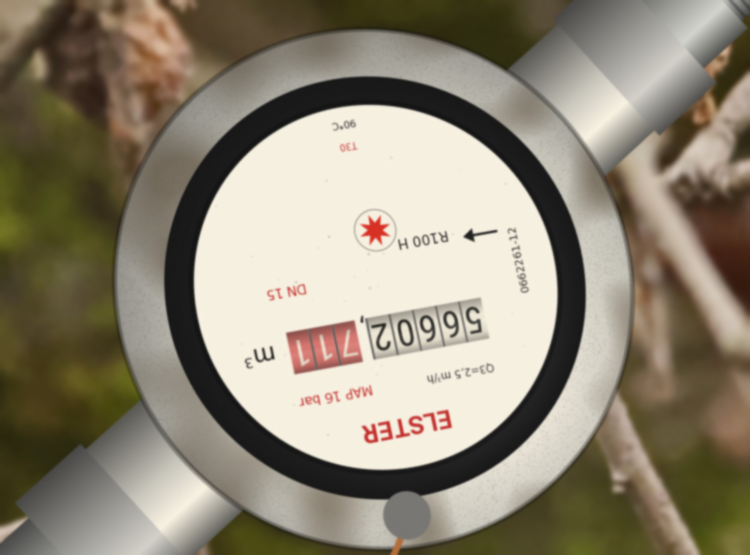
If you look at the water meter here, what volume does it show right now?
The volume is 56602.711 m³
